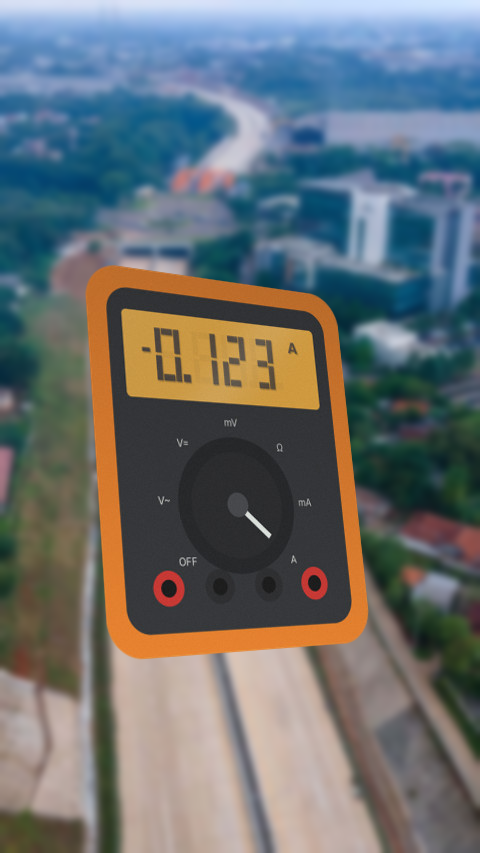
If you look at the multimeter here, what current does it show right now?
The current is -0.123 A
